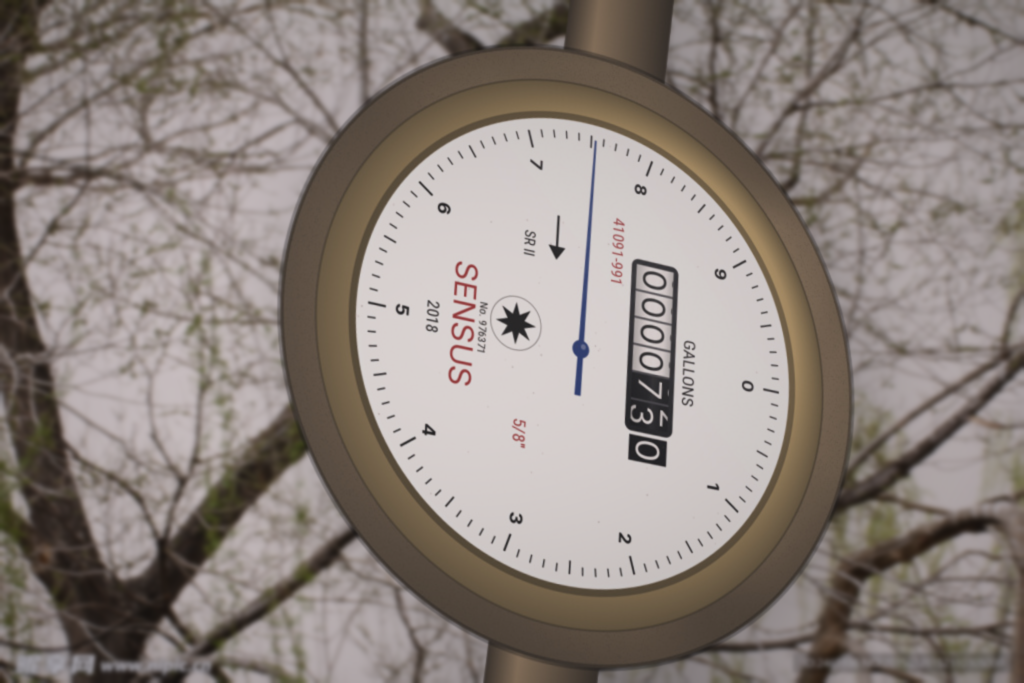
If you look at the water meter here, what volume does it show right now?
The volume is 727.5 gal
